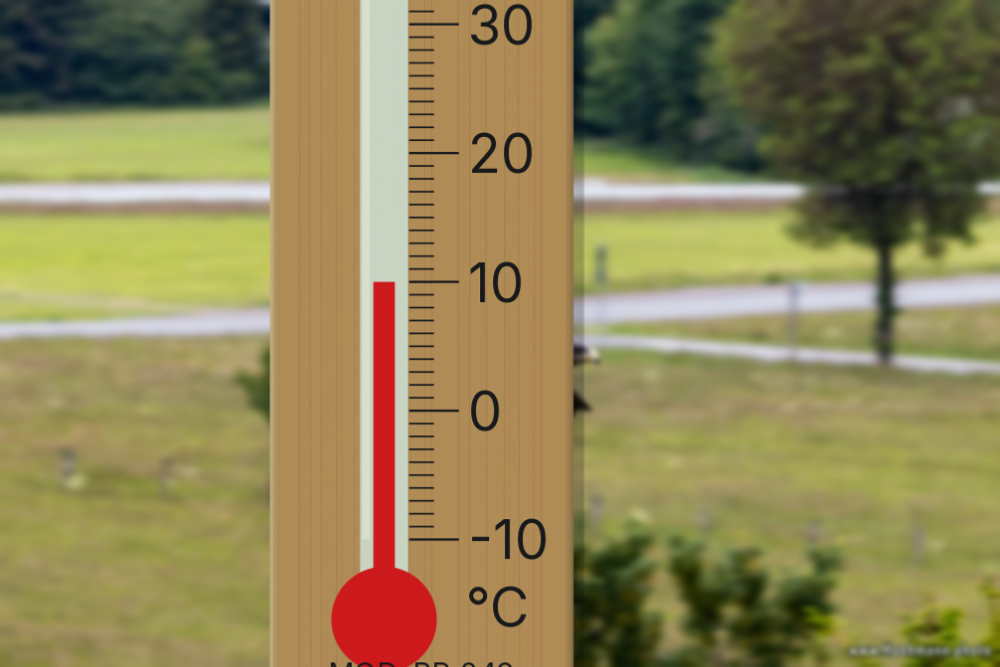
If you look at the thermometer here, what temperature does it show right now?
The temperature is 10 °C
